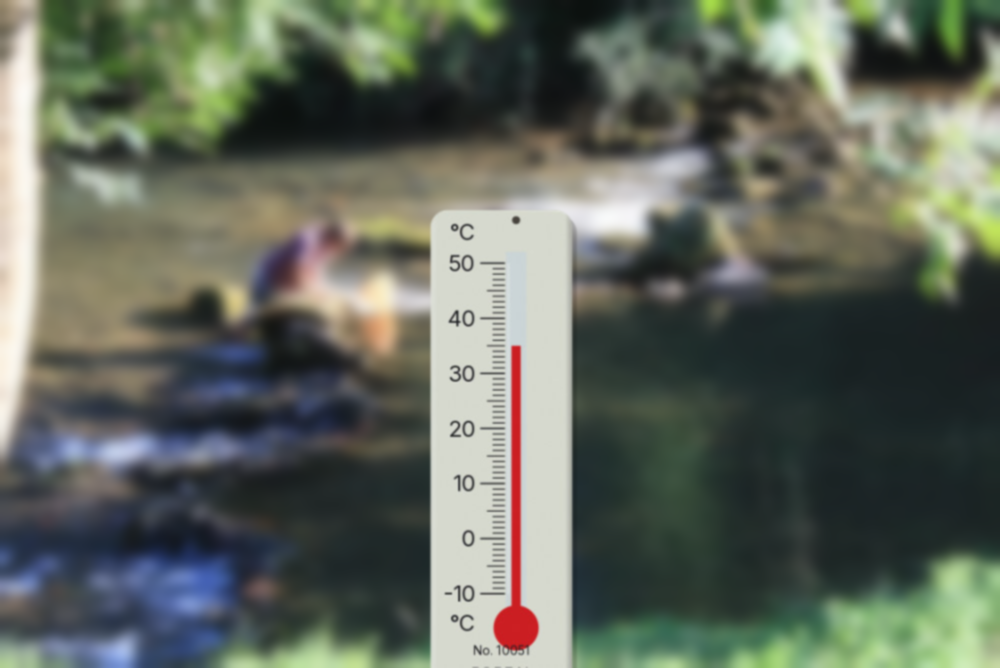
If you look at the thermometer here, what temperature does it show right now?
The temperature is 35 °C
